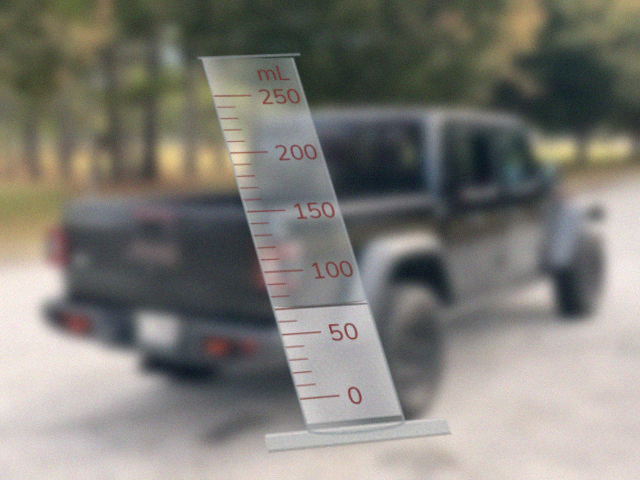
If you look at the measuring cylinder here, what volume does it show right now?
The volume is 70 mL
